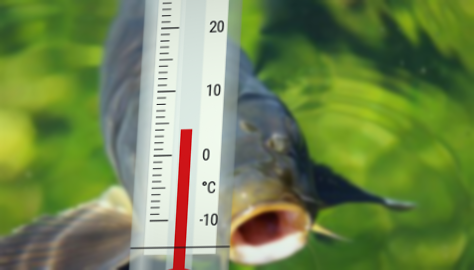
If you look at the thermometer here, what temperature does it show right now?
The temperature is 4 °C
